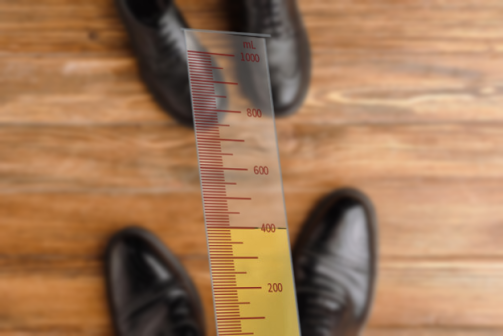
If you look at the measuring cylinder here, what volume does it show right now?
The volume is 400 mL
